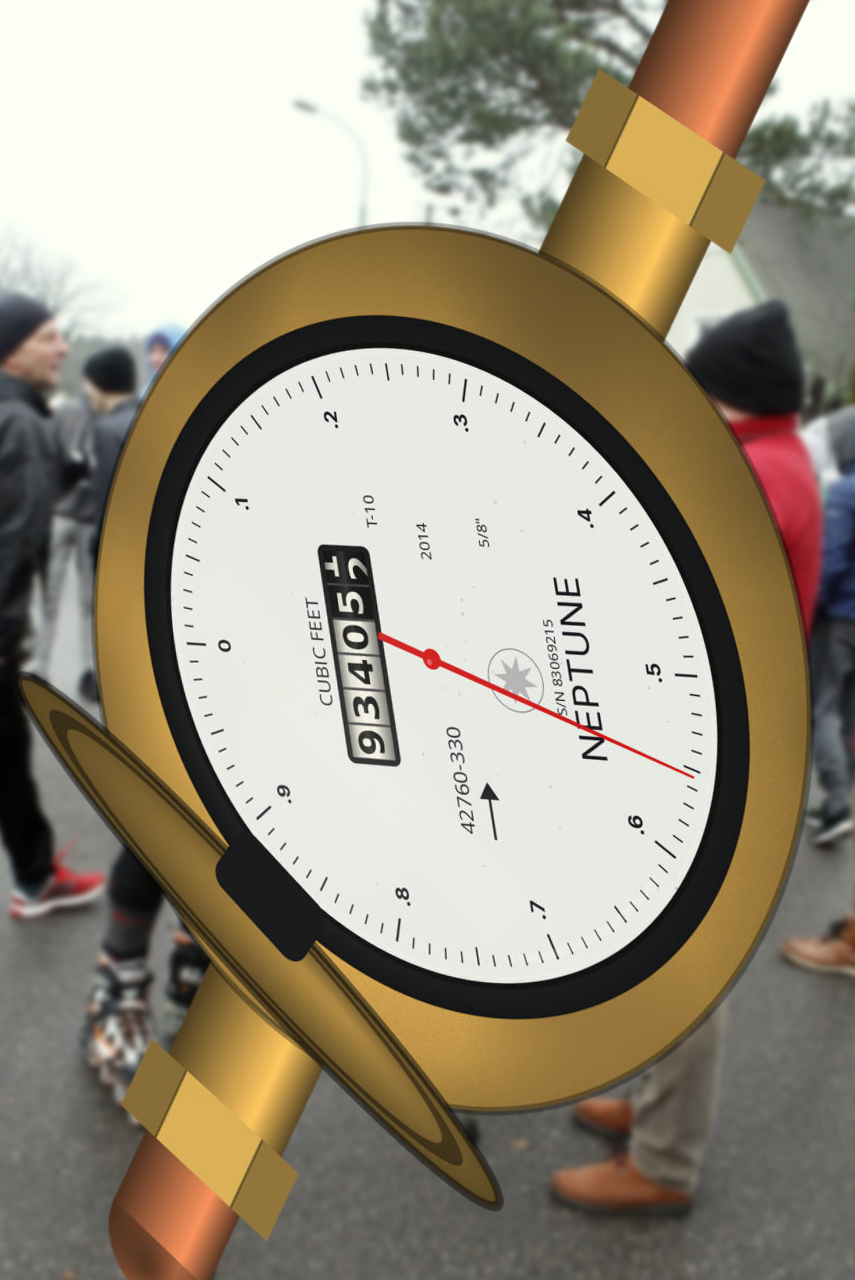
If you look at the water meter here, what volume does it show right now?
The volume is 934051.55 ft³
